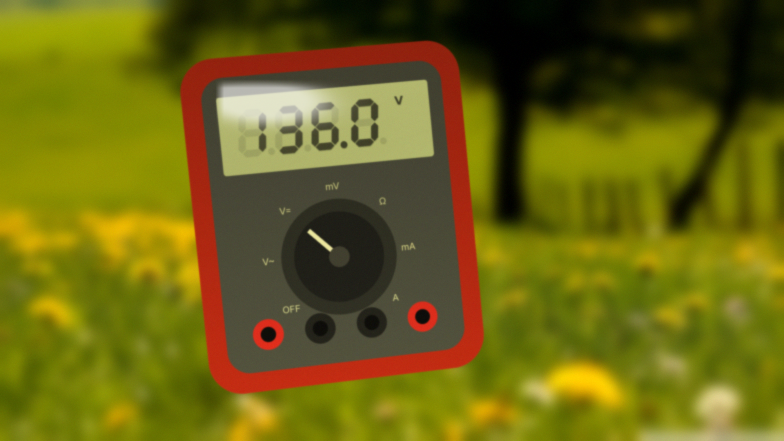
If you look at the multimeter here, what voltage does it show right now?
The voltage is 136.0 V
